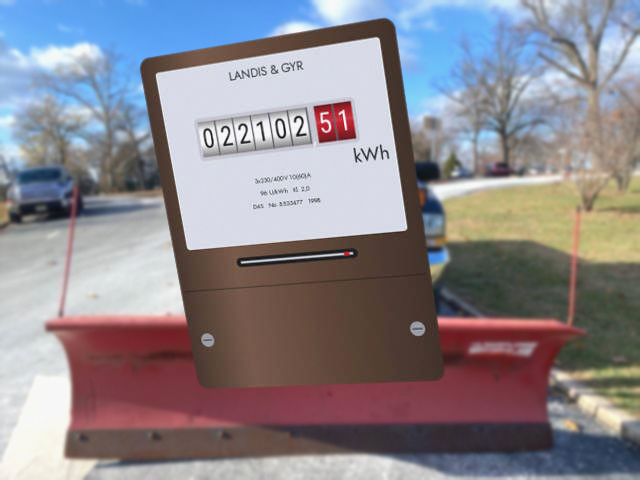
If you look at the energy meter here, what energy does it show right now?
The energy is 22102.51 kWh
